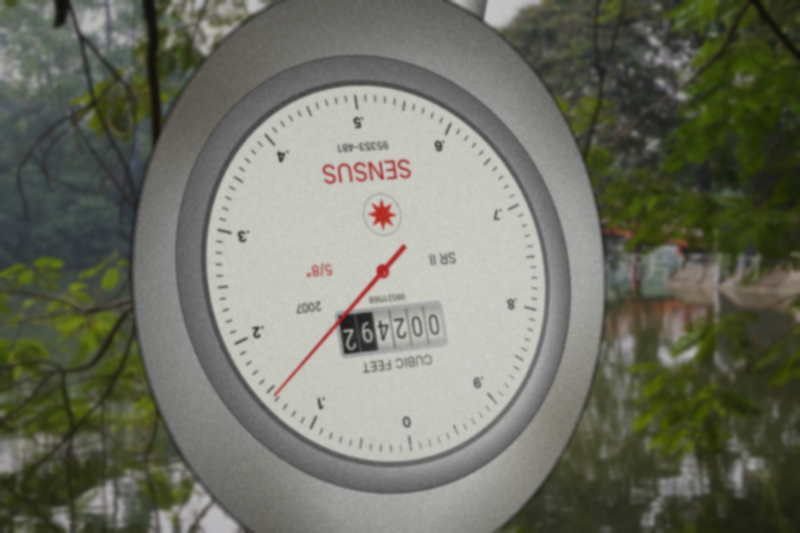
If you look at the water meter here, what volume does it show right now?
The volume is 2492.14 ft³
